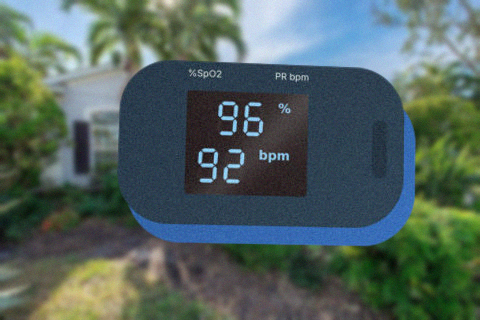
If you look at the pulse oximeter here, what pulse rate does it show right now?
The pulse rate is 92 bpm
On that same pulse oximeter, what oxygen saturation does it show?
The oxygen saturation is 96 %
